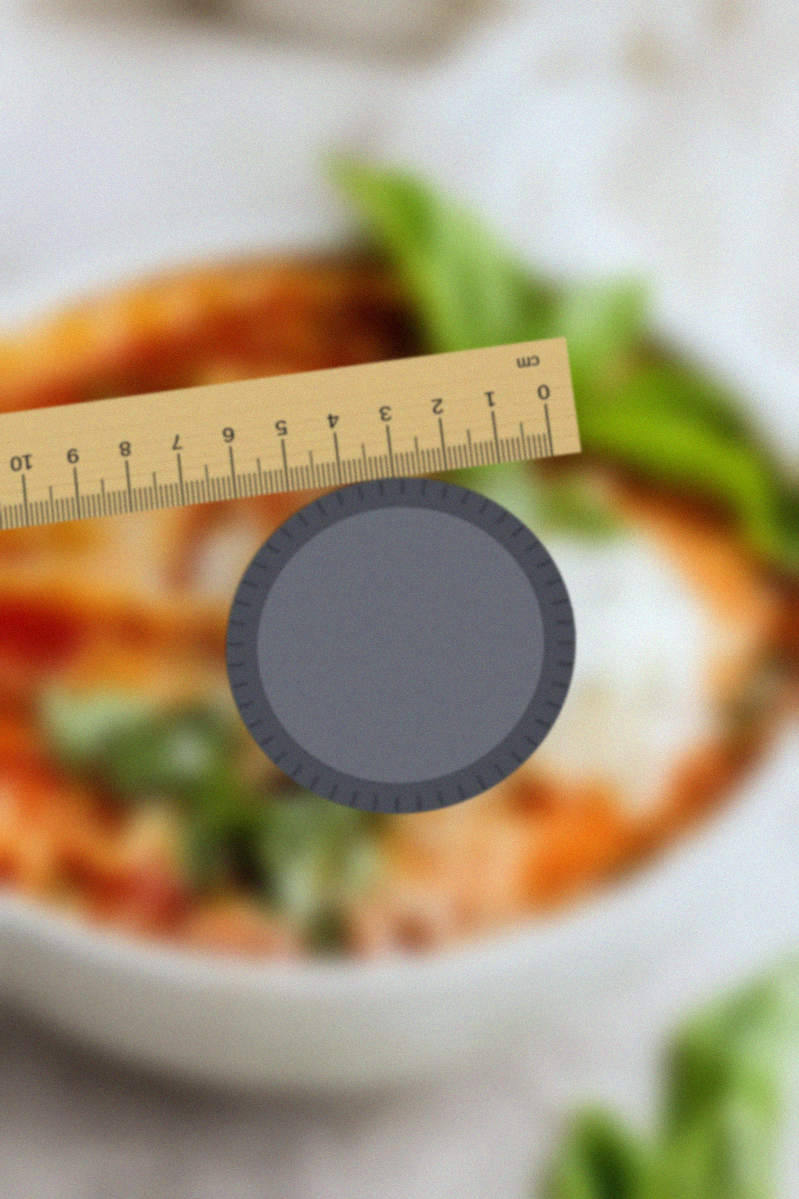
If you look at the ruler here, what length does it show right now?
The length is 6.5 cm
